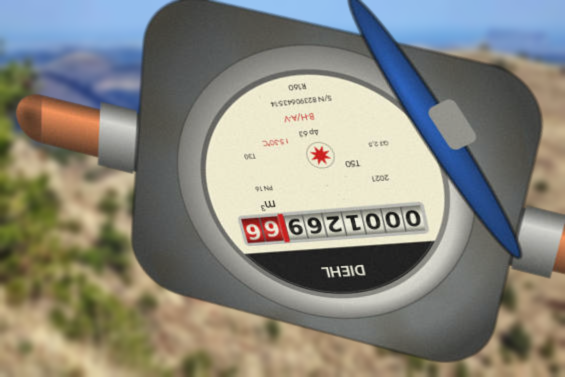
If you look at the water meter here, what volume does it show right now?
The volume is 1269.66 m³
